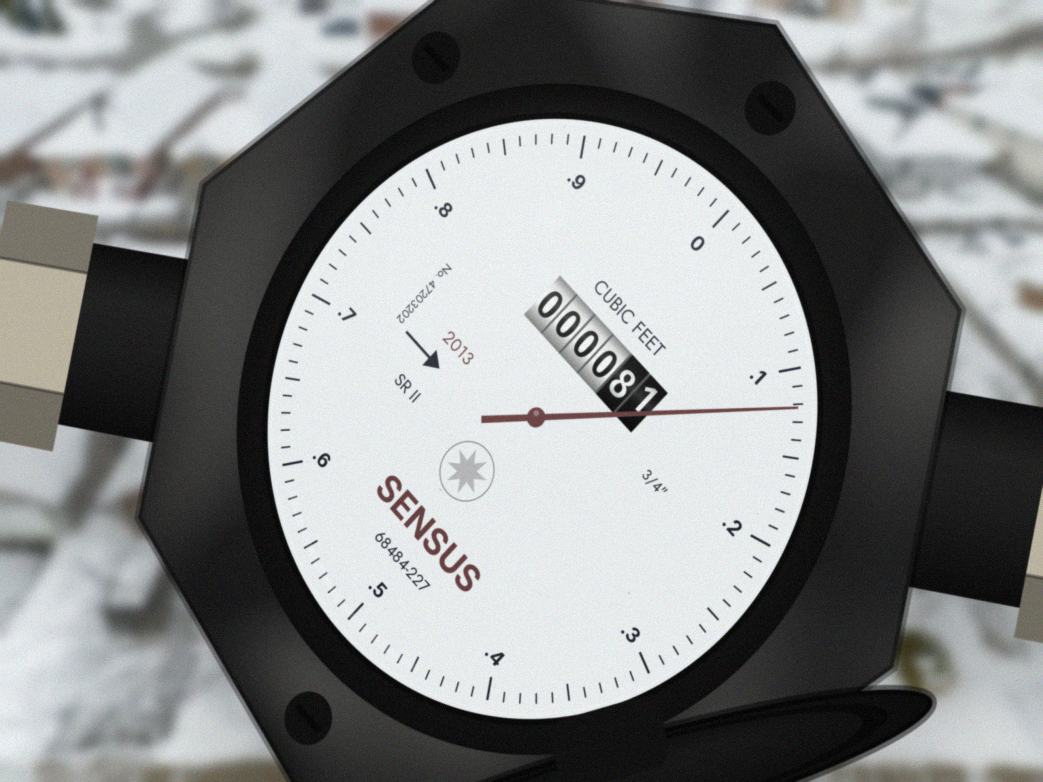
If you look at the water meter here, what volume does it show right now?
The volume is 81.12 ft³
